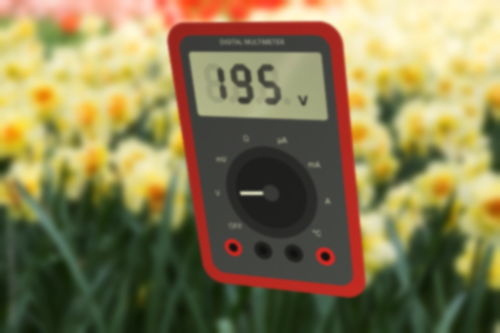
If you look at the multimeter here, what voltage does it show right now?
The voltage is 195 V
